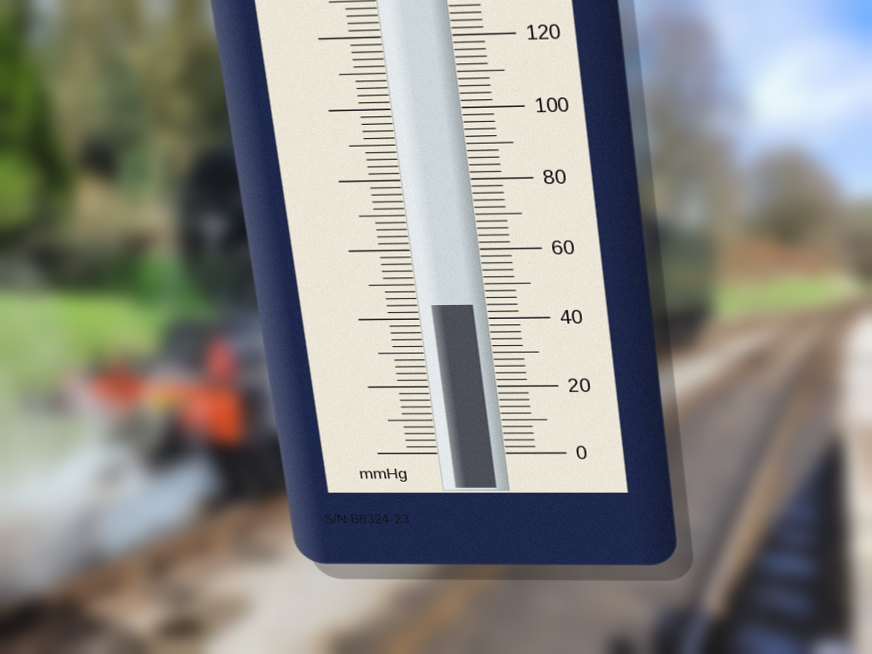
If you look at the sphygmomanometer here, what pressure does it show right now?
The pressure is 44 mmHg
